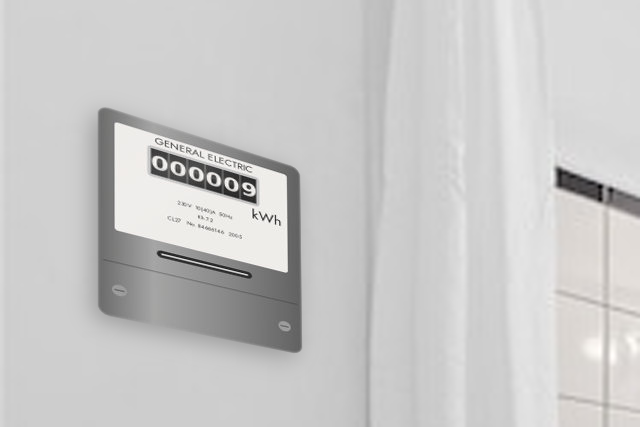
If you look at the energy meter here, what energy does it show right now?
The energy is 9 kWh
